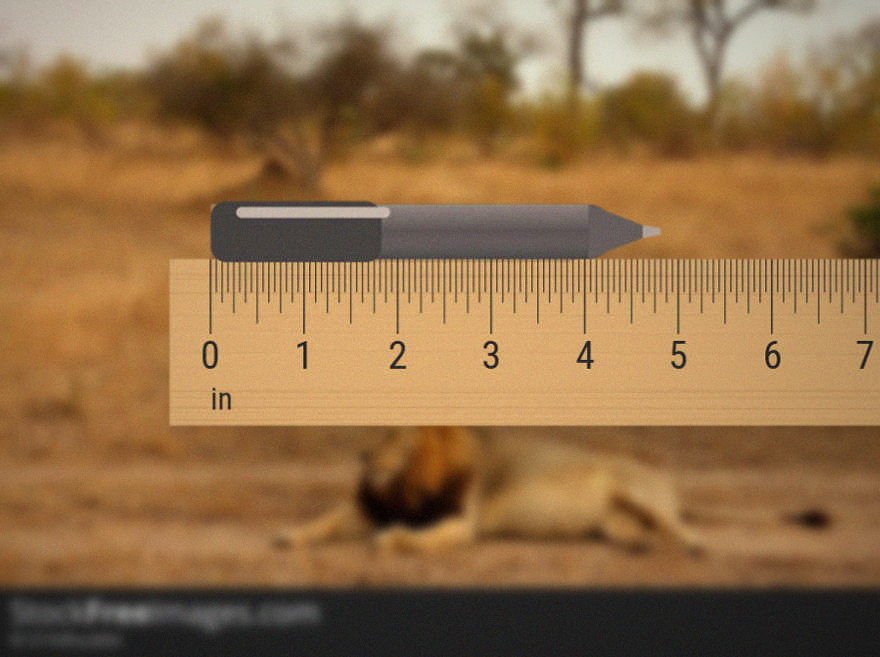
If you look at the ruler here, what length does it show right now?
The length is 4.8125 in
